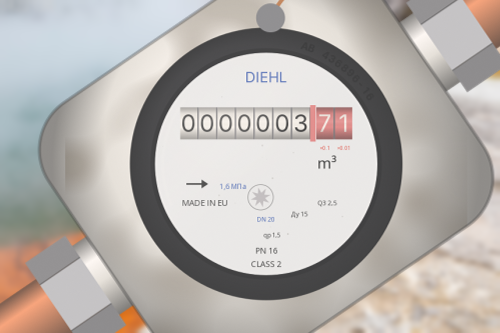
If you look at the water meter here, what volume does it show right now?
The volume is 3.71 m³
